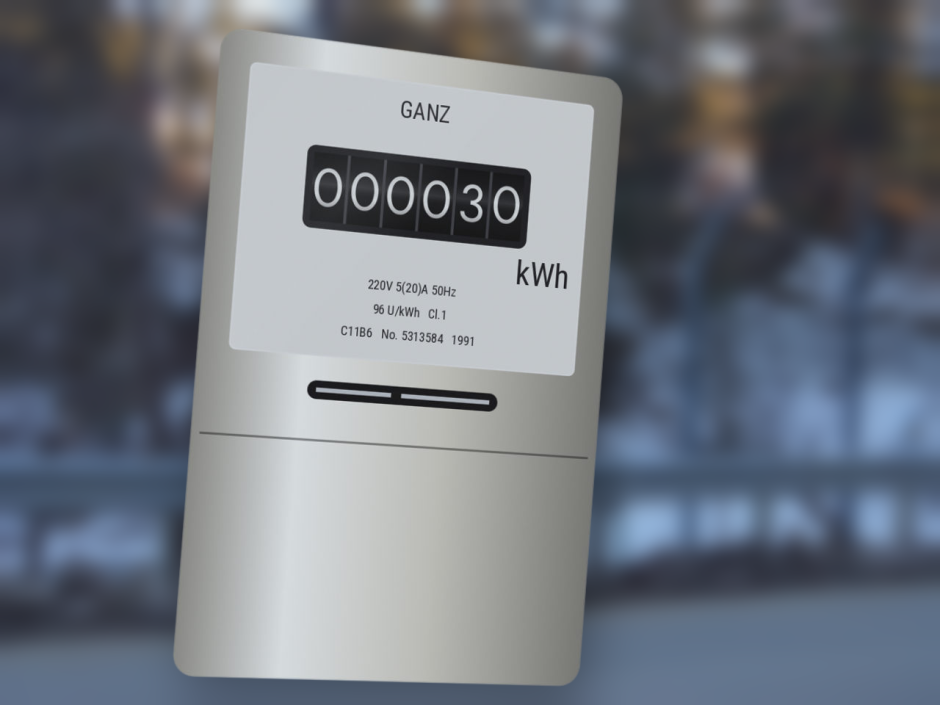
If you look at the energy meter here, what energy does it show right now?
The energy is 30 kWh
